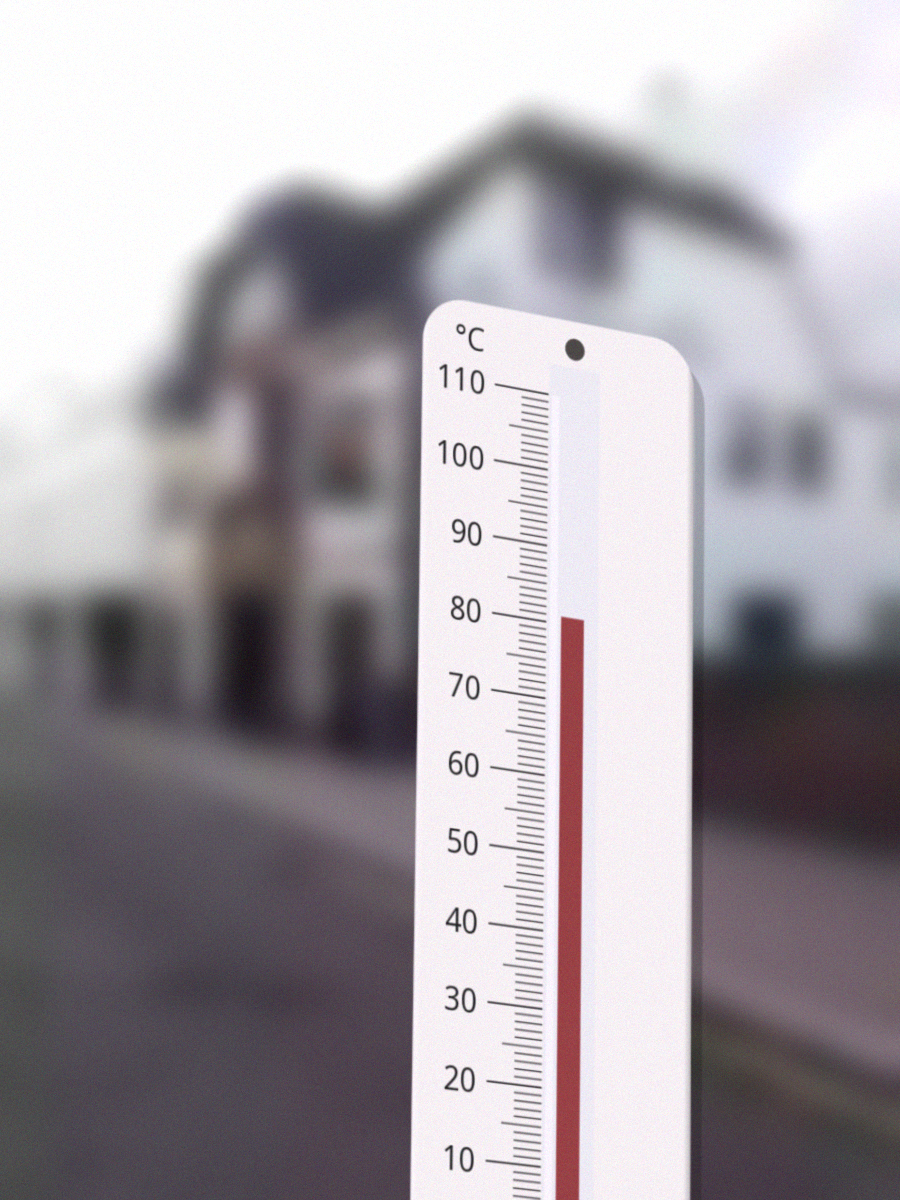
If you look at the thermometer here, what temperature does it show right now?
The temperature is 81 °C
